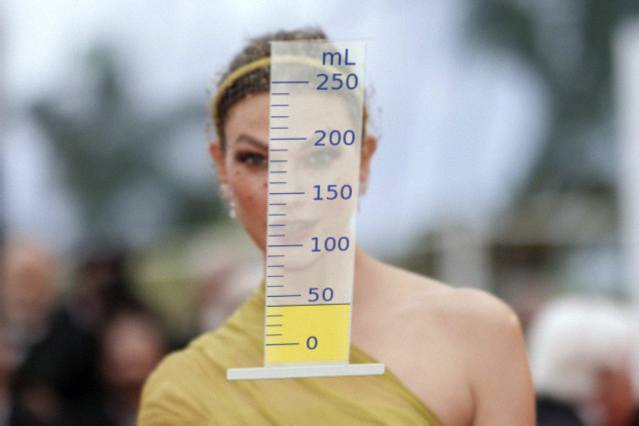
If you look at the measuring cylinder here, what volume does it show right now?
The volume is 40 mL
